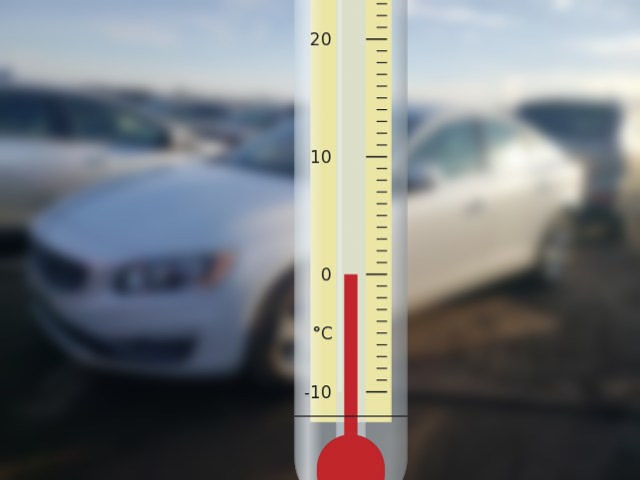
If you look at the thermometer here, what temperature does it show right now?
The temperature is 0 °C
